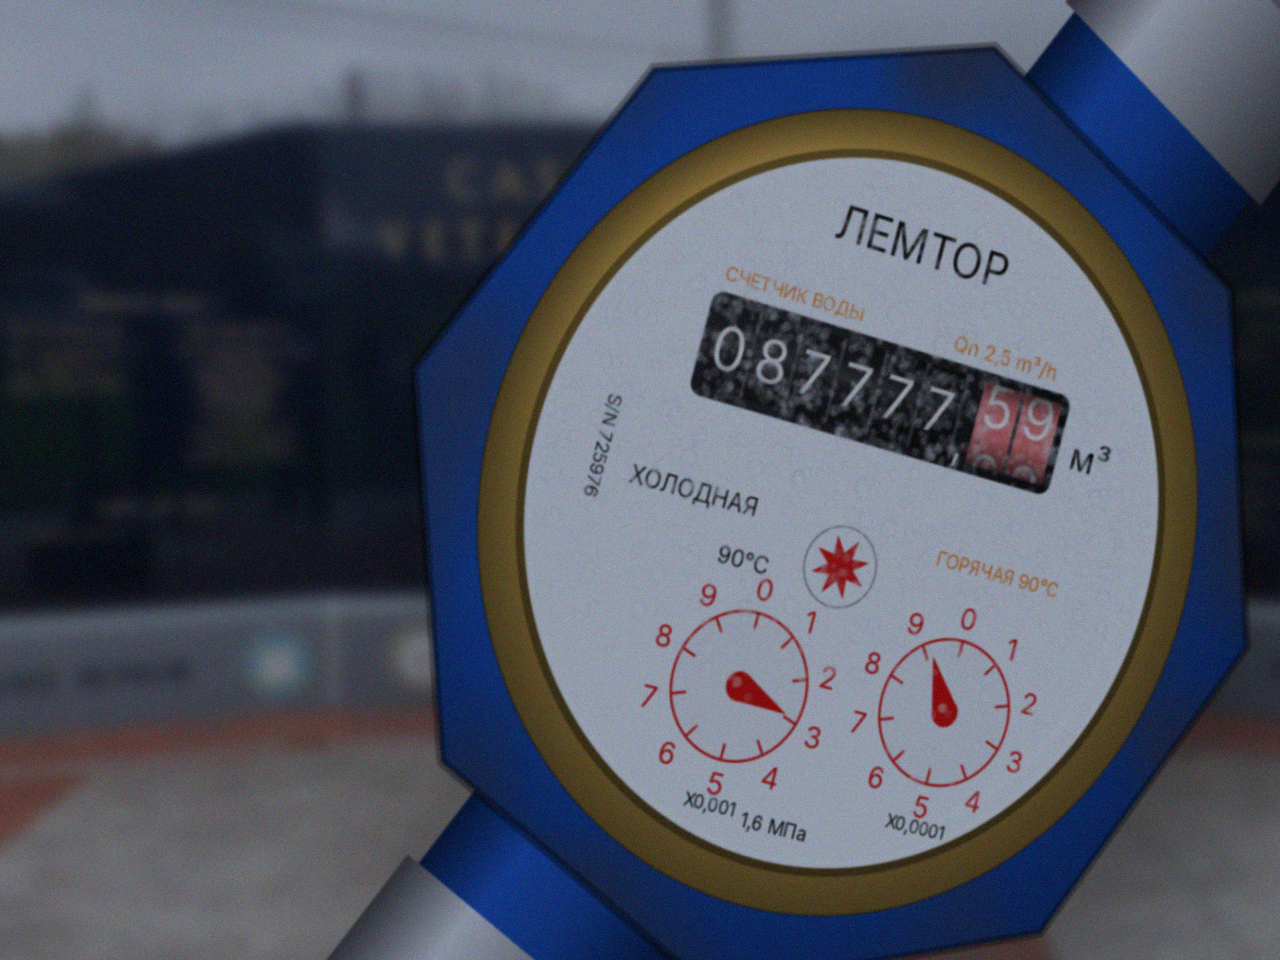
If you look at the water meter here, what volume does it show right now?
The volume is 87777.5929 m³
